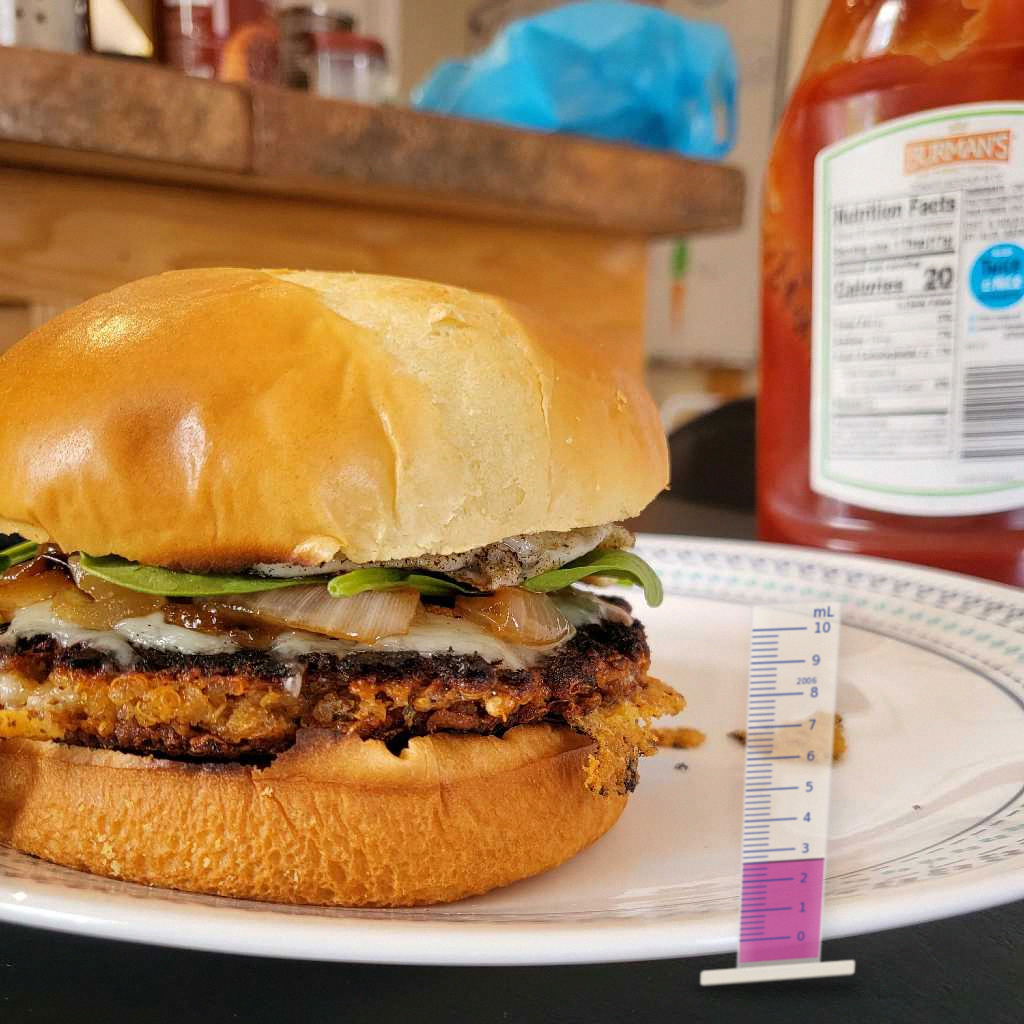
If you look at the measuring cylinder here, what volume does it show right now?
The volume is 2.6 mL
